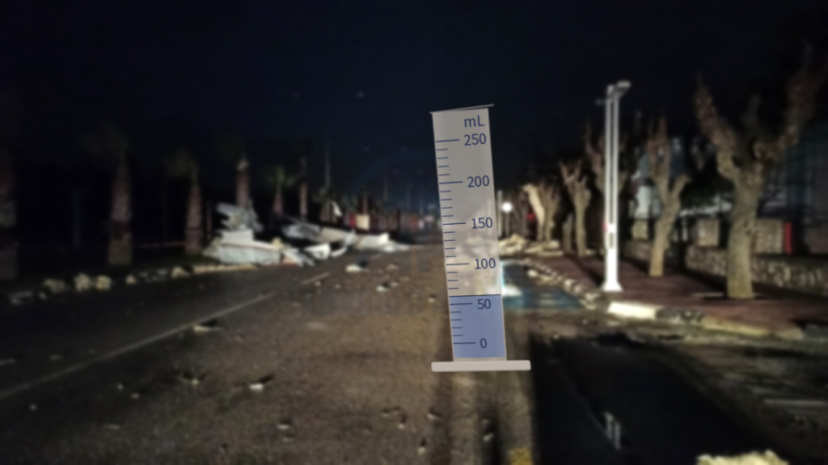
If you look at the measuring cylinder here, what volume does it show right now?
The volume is 60 mL
